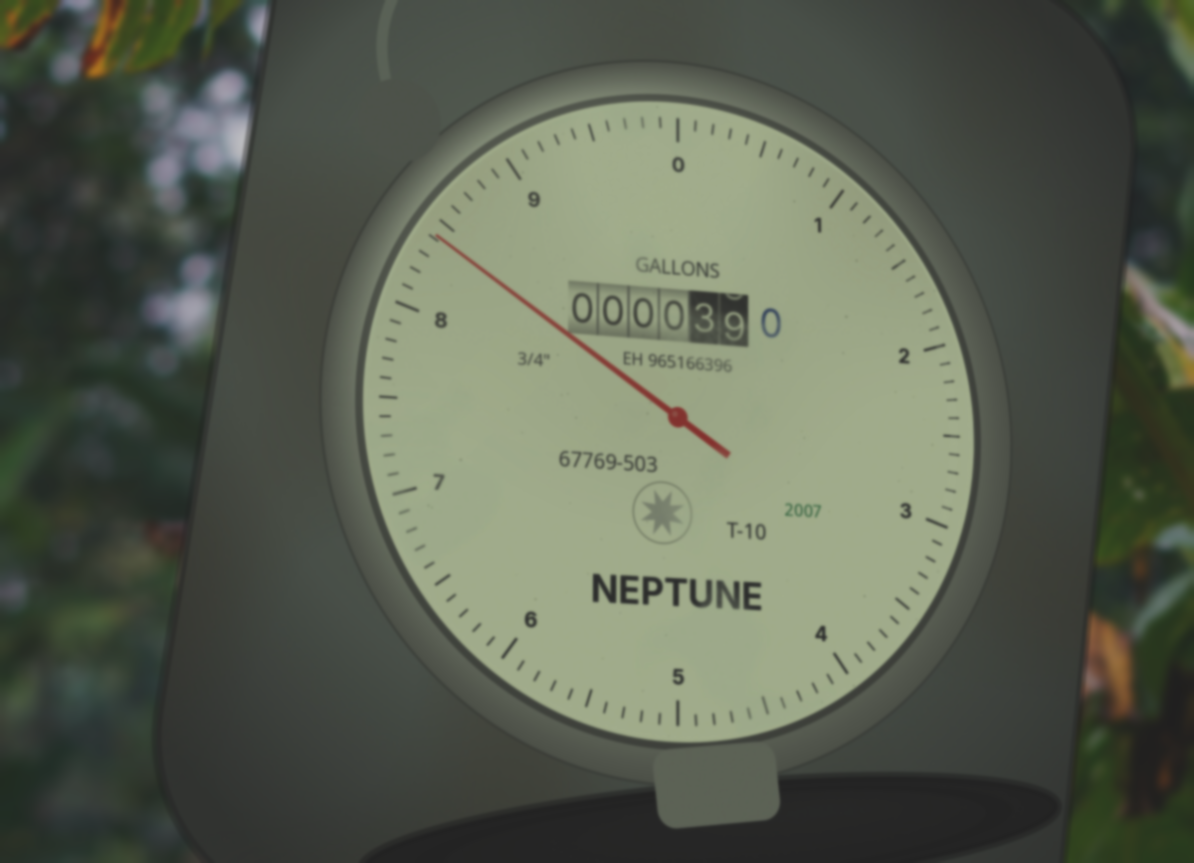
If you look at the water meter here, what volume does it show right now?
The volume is 388.4 gal
